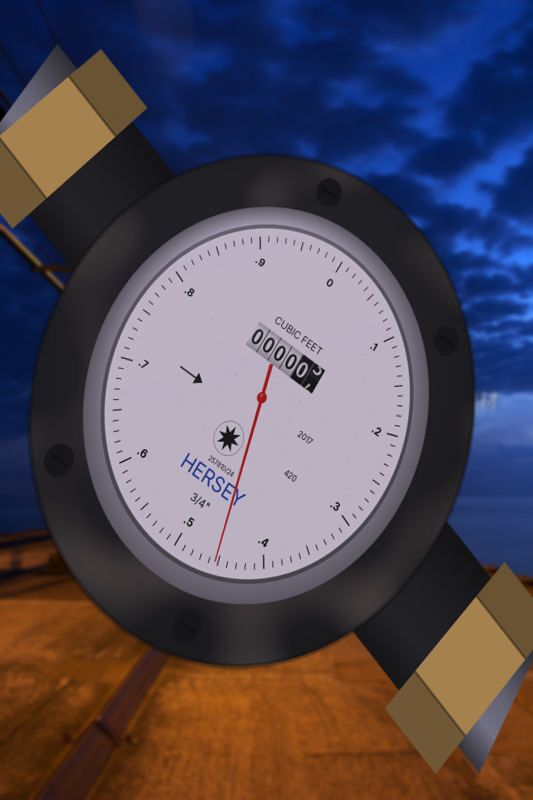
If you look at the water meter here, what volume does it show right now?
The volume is 3.45 ft³
